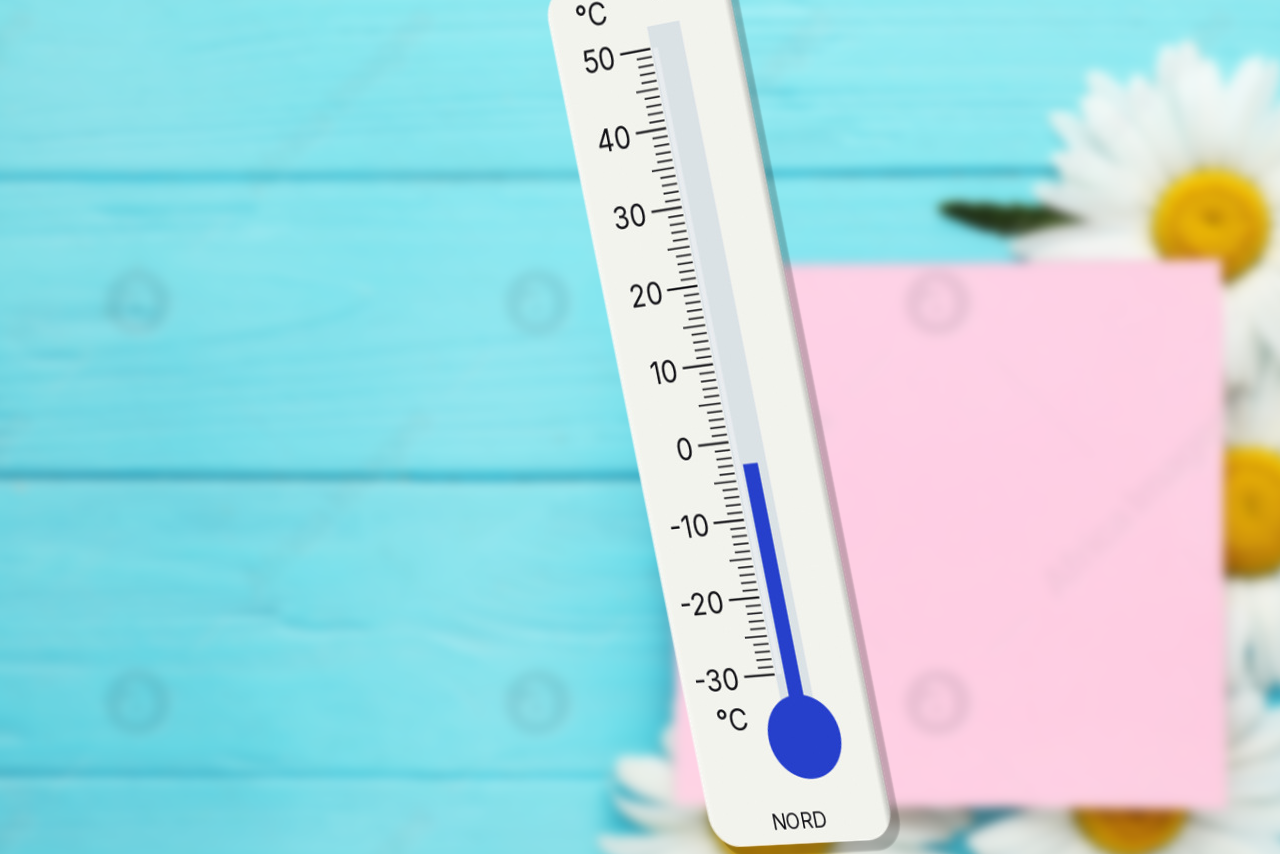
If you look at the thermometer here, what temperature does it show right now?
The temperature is -3 °C
